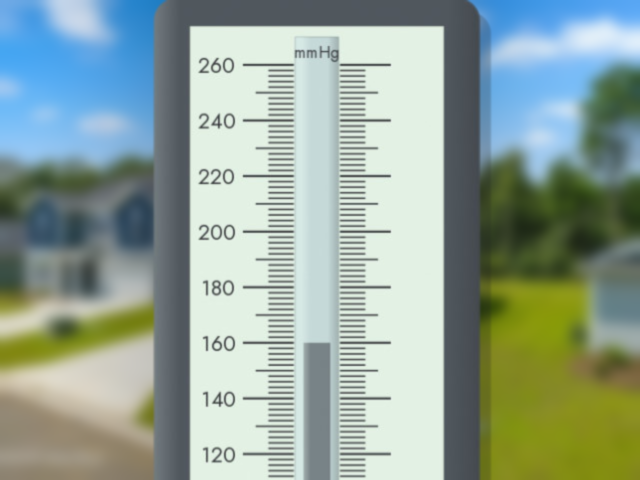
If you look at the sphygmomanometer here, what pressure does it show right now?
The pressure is 160 mmHg
